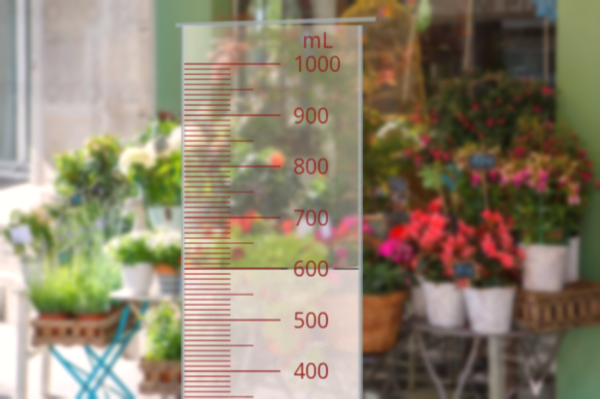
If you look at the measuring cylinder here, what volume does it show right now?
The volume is 600 mL
